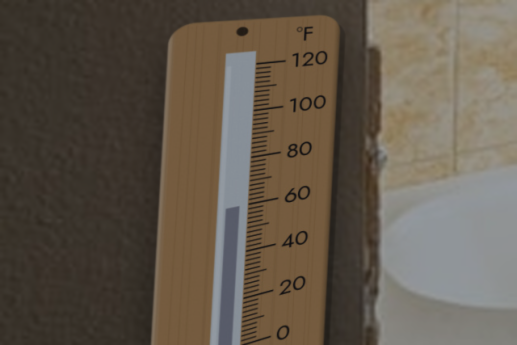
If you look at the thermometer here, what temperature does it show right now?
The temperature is 60 °F
